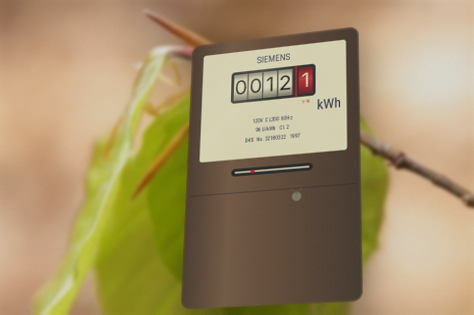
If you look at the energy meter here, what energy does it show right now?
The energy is 12.1 kWh
